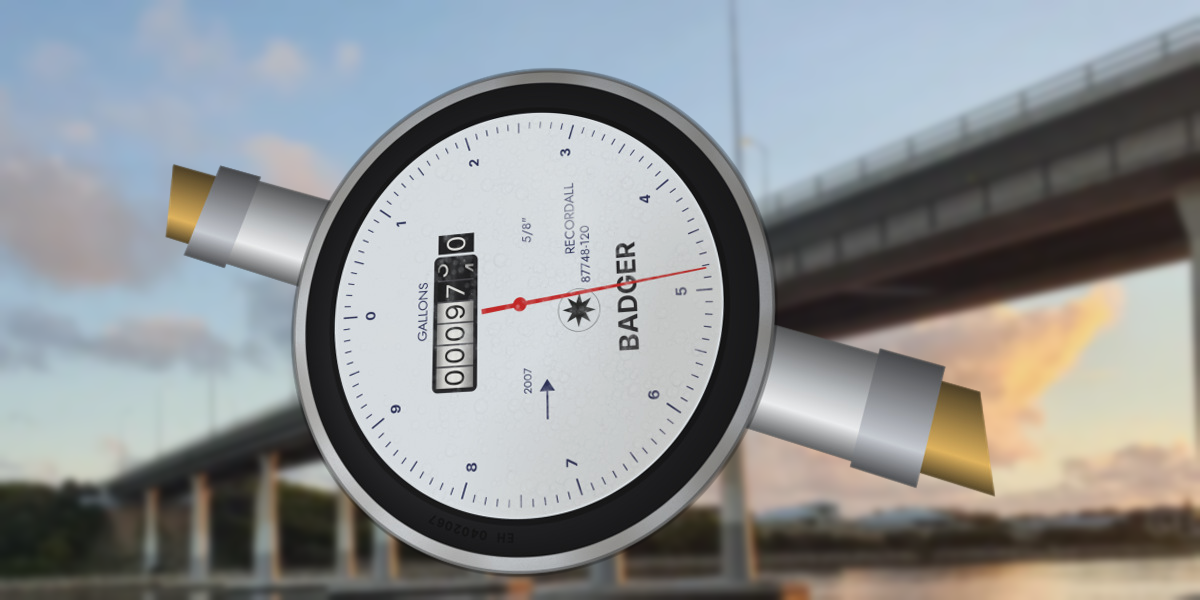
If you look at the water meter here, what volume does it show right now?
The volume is 9734.8 gal
